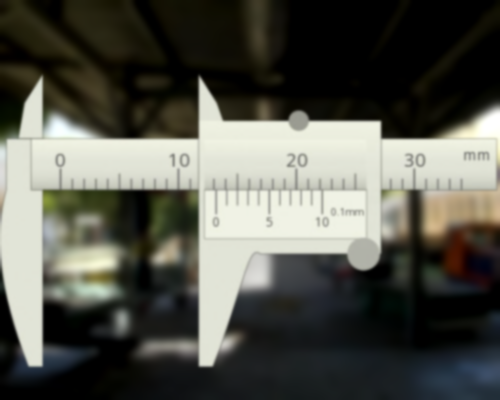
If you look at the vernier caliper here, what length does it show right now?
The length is 13.2 mm
